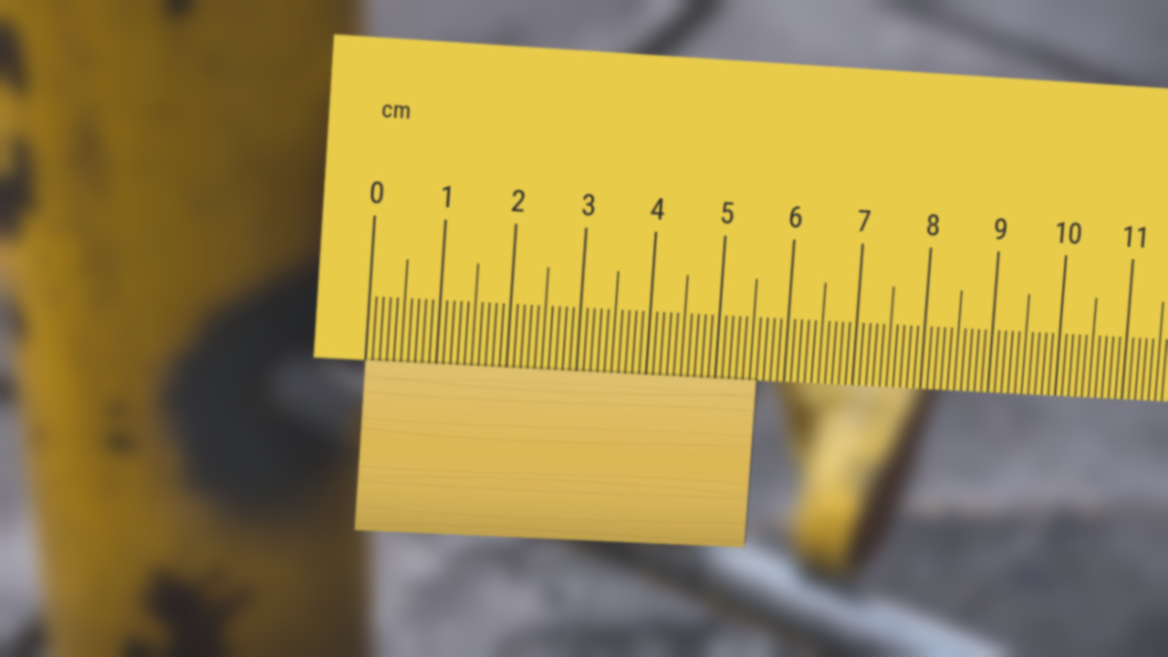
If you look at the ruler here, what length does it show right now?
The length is 5.6 cm
